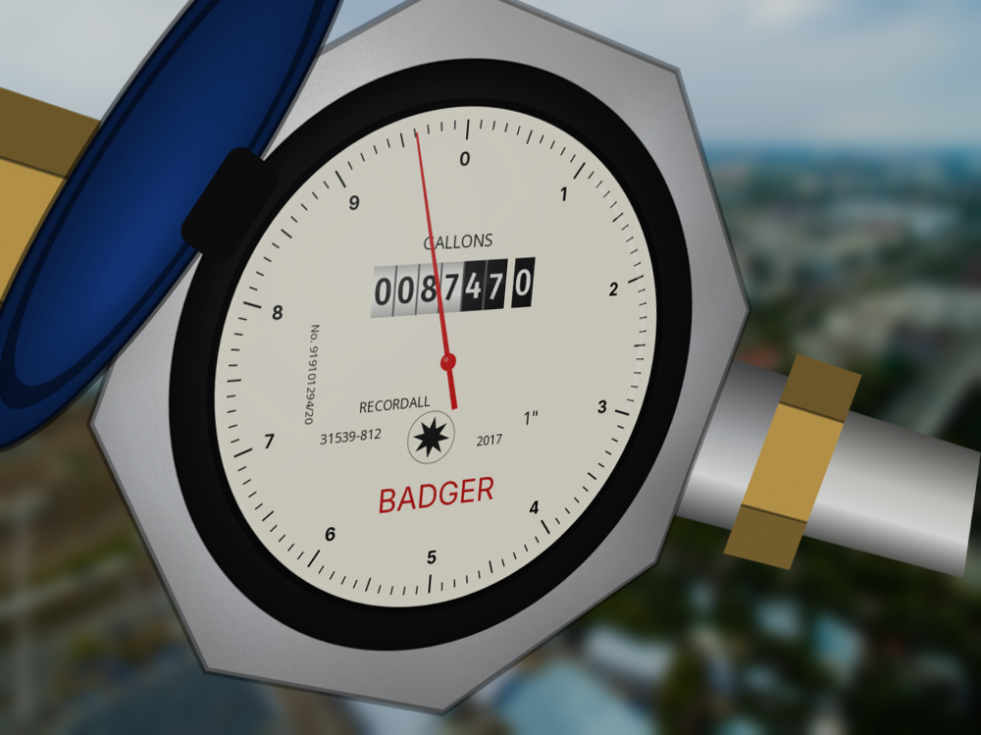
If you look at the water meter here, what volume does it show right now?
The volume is 87469.6 gal
